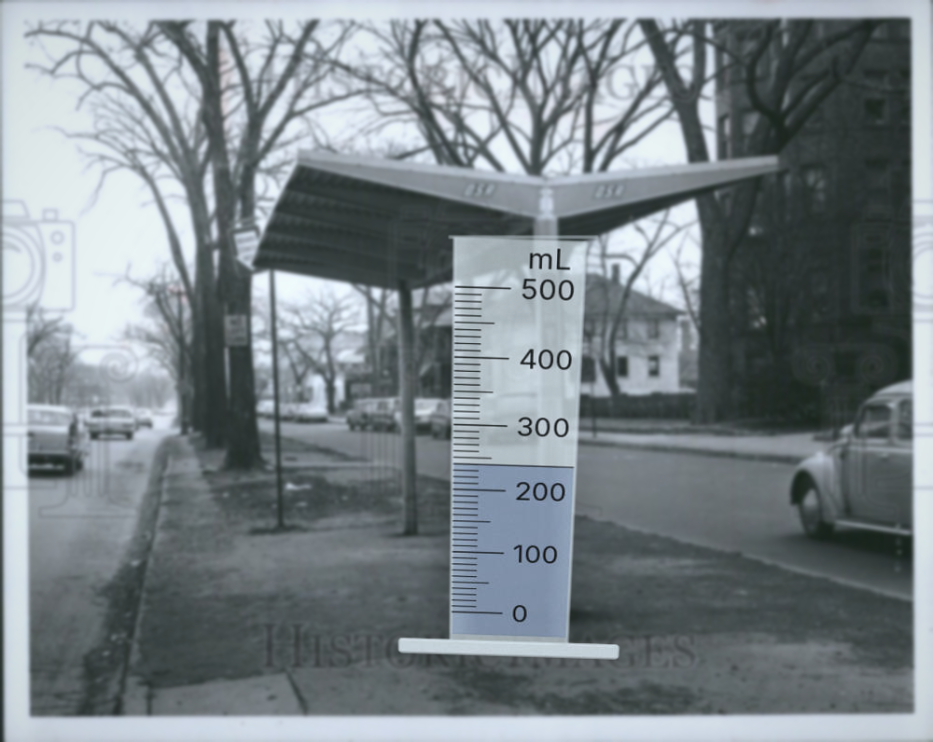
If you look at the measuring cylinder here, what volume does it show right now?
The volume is 240 mL
